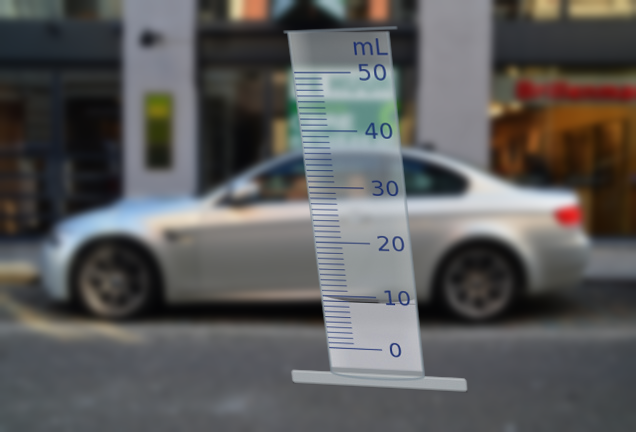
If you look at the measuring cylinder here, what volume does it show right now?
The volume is 9 mL
